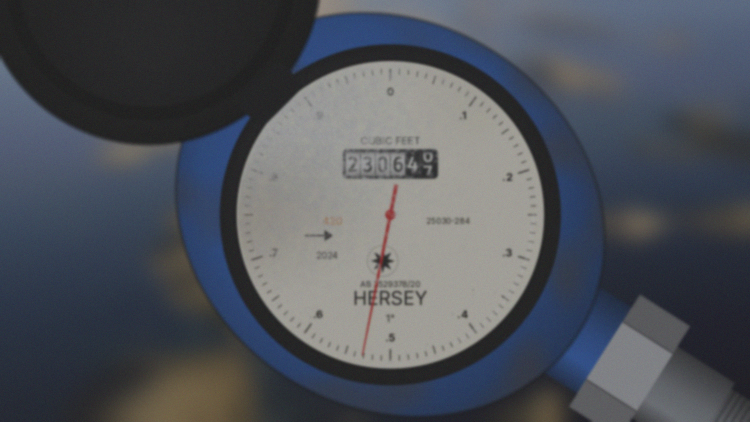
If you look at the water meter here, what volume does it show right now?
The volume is 230646.53 ft³
